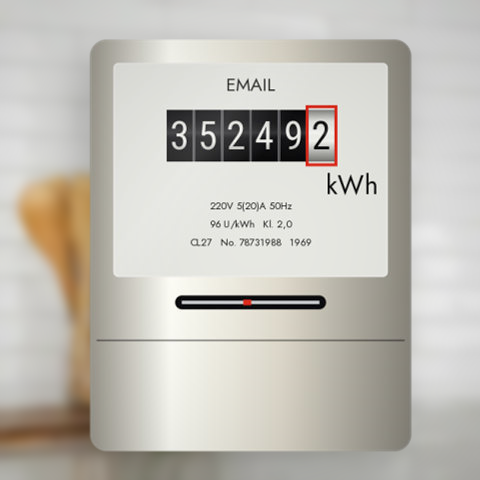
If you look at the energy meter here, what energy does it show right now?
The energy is 35249.2 kWh
